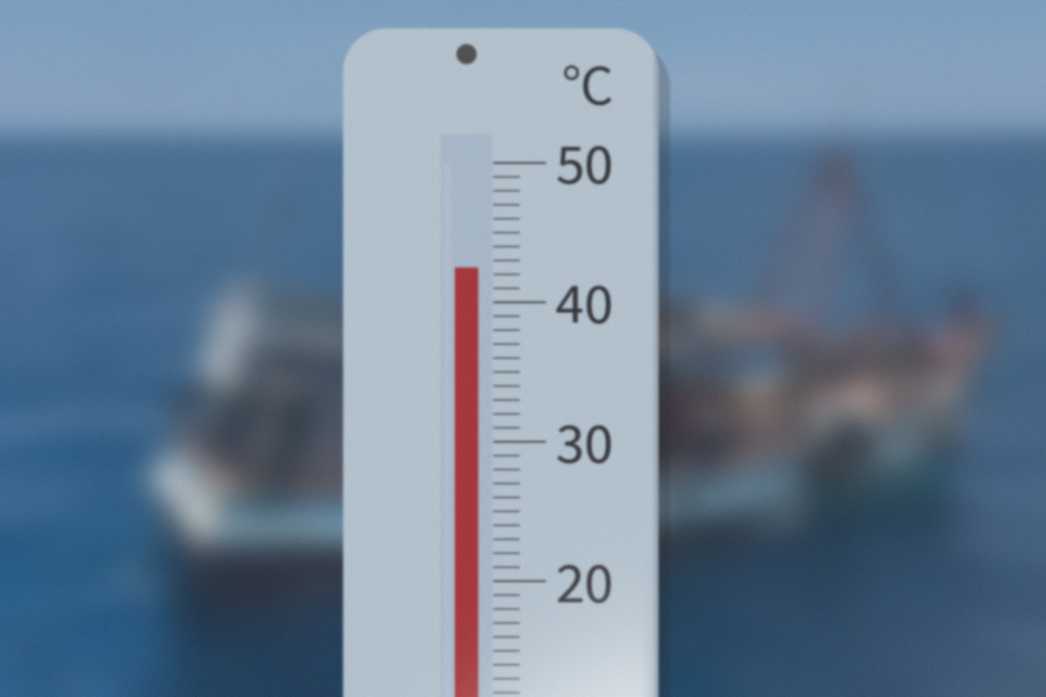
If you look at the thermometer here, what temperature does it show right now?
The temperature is 42.5 °C
